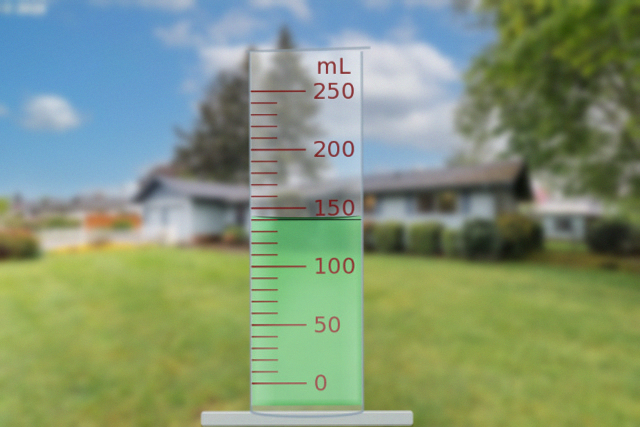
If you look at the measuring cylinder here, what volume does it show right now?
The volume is 140 mL
